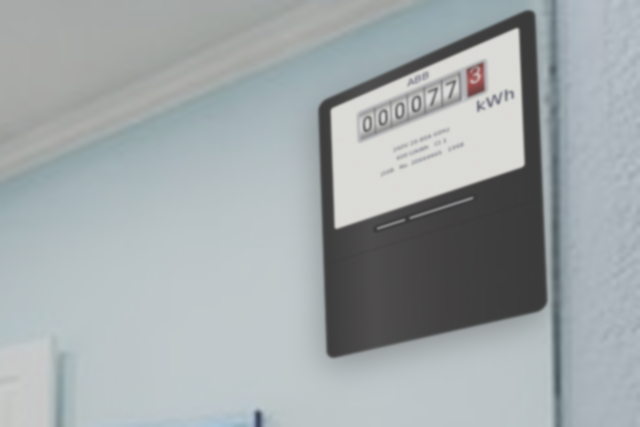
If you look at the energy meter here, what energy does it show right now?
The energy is 77.3 kWh
